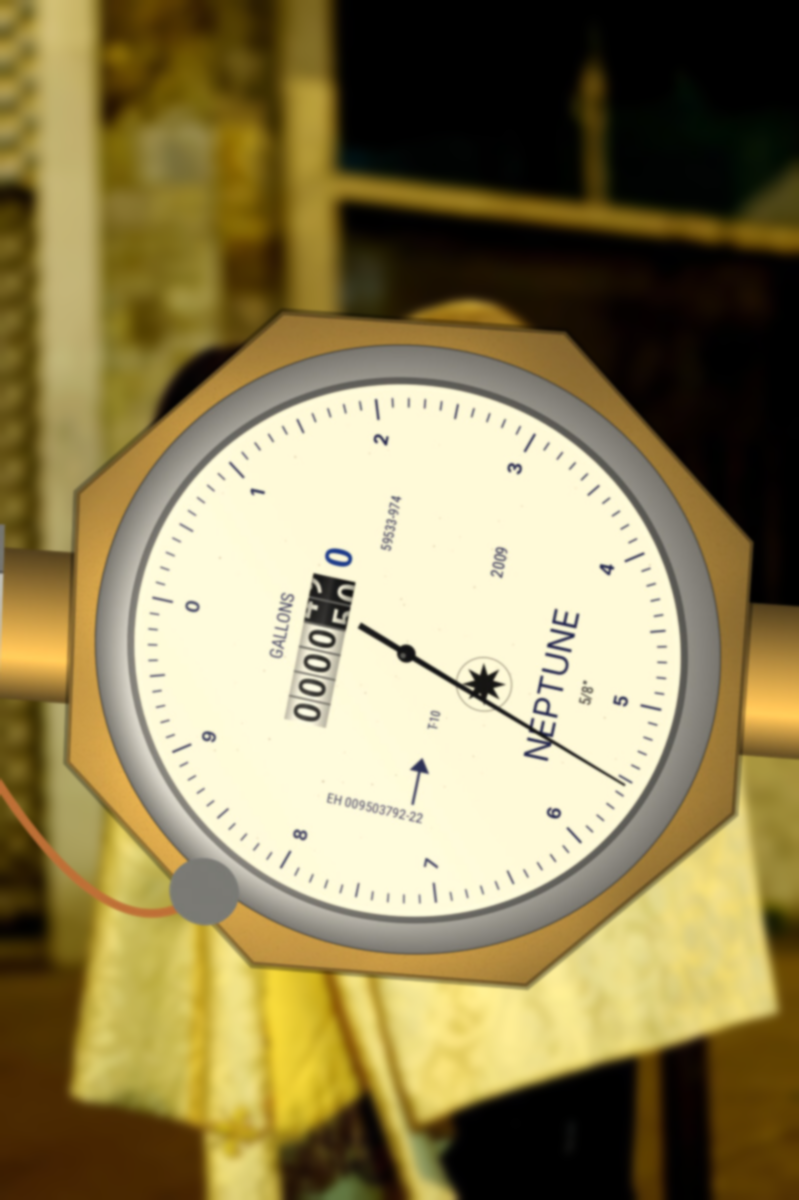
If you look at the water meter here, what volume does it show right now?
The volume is 495.5 gal
